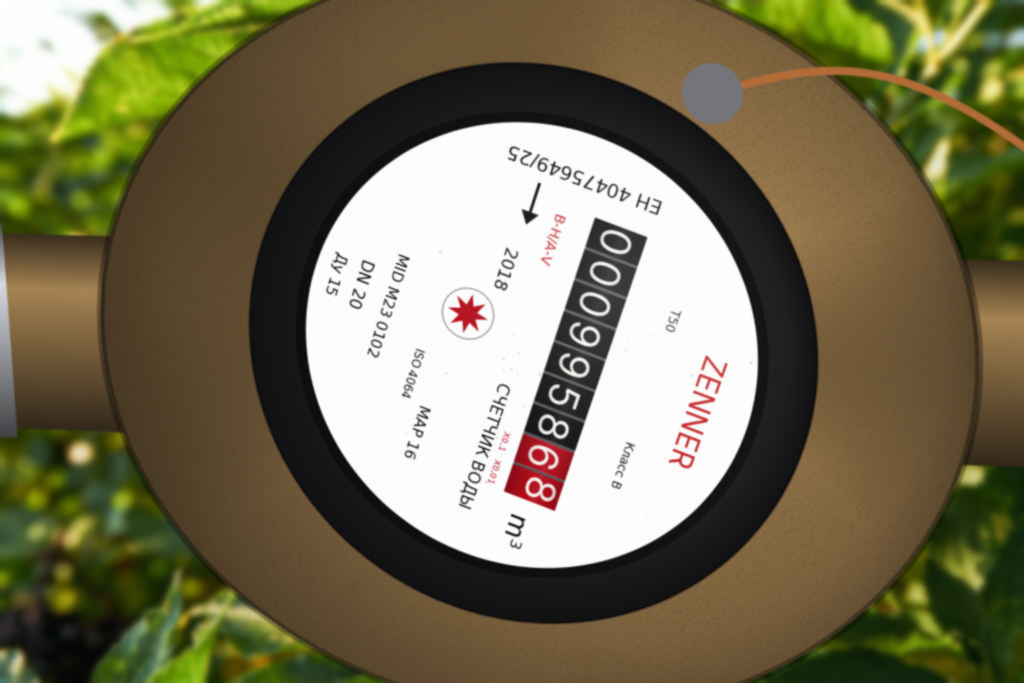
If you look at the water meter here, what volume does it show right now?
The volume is 9958.68 m³
